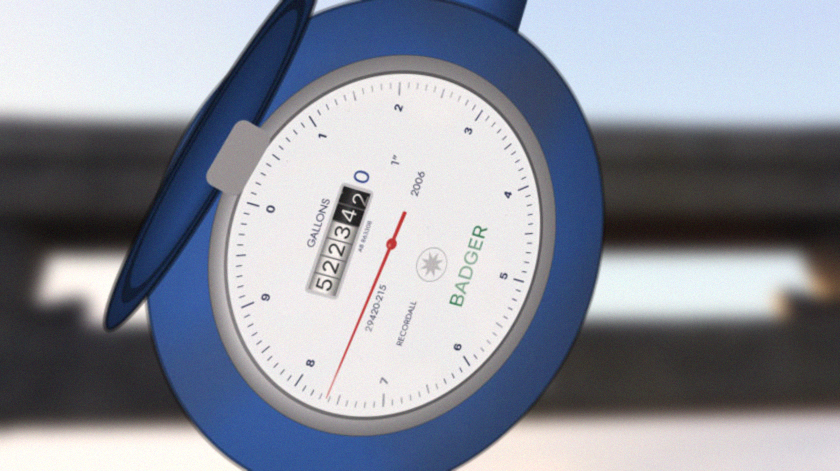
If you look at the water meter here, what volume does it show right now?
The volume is 5223417.6 gal
